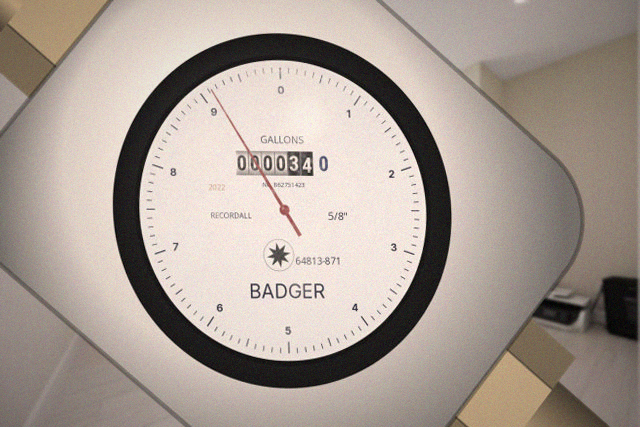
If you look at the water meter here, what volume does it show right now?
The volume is 339.1 gal
